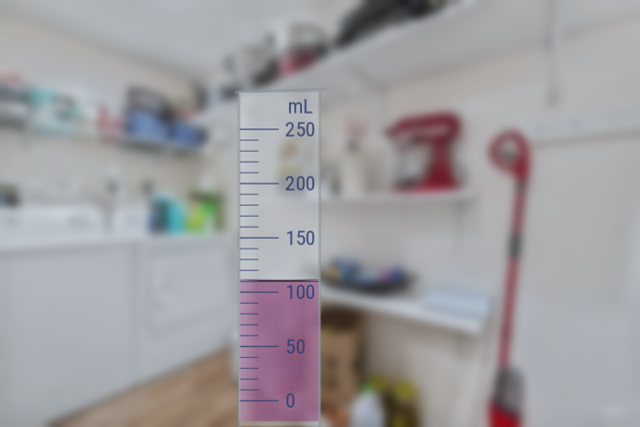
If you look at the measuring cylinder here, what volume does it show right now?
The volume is 110 mL
